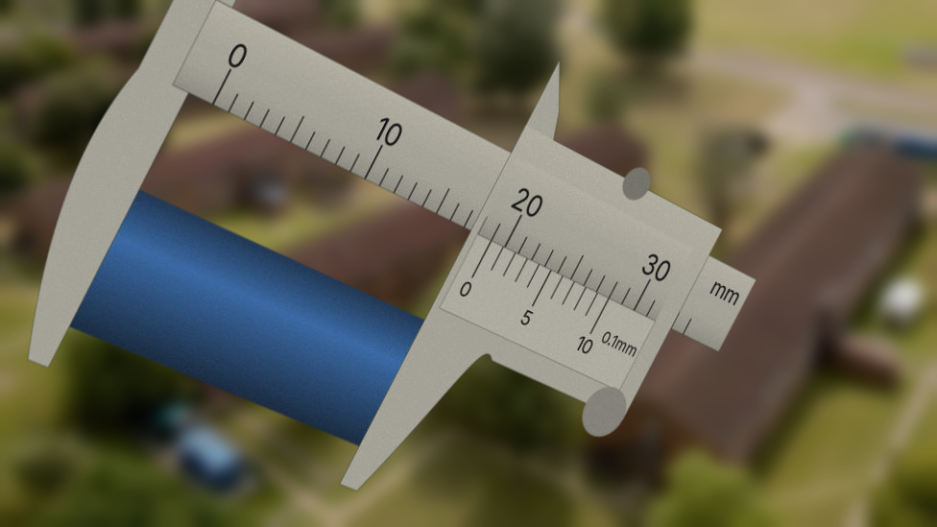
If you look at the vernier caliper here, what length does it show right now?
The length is 19.0 mm
